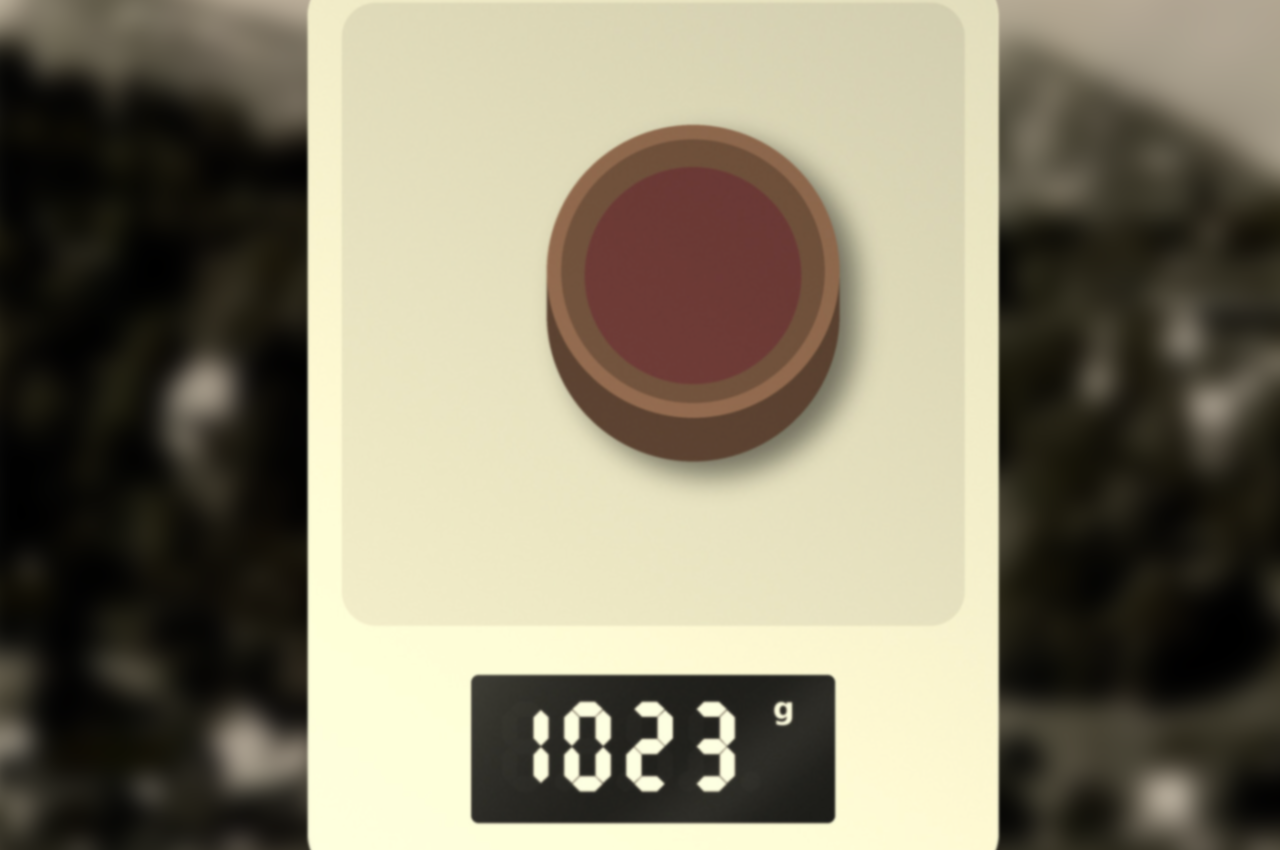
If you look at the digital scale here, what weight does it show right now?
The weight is 1023 g
